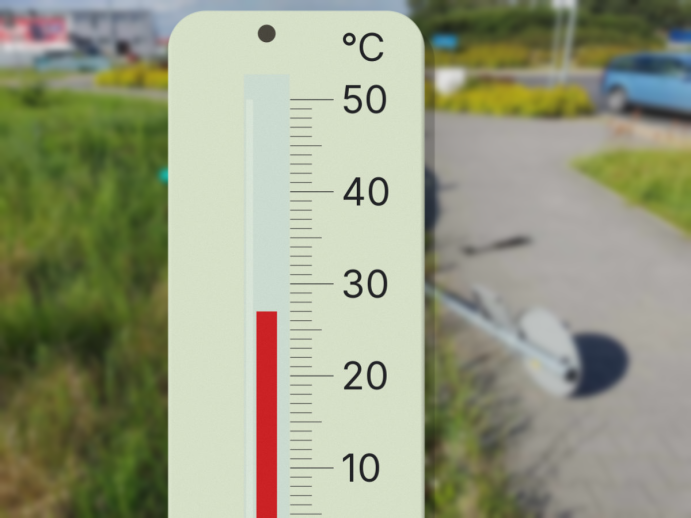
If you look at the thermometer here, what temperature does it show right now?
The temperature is 27 °C
